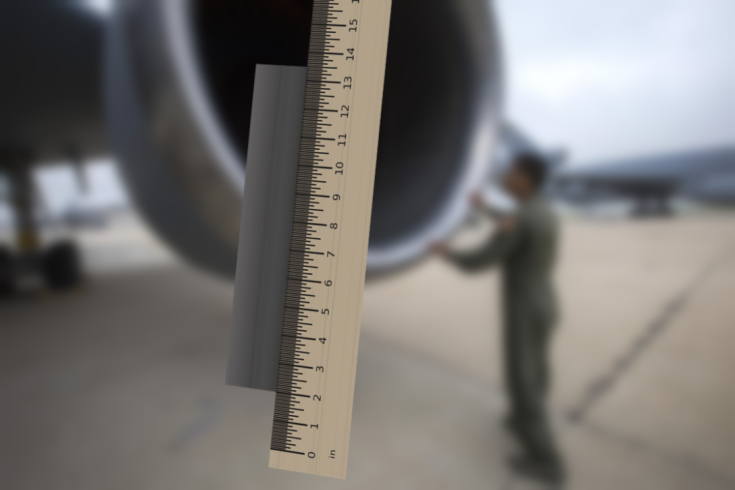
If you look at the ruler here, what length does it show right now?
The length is 11.5 in
